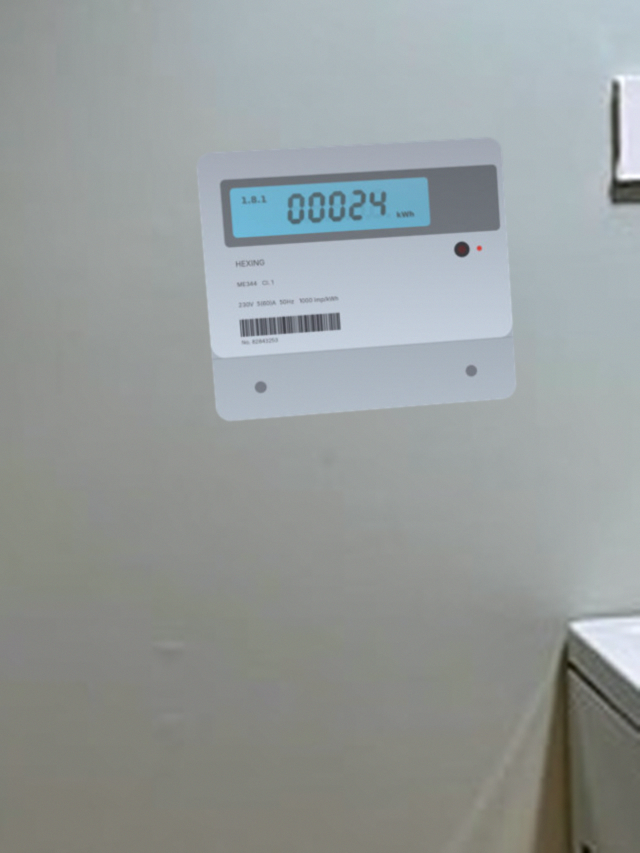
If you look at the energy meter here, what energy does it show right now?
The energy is 24 kWh
